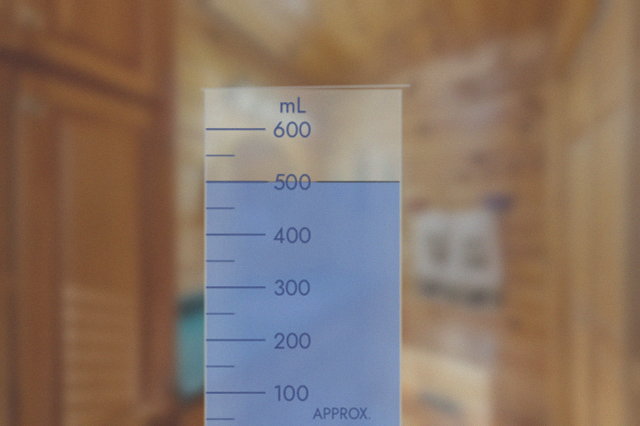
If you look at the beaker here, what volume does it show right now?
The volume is 500 mL
